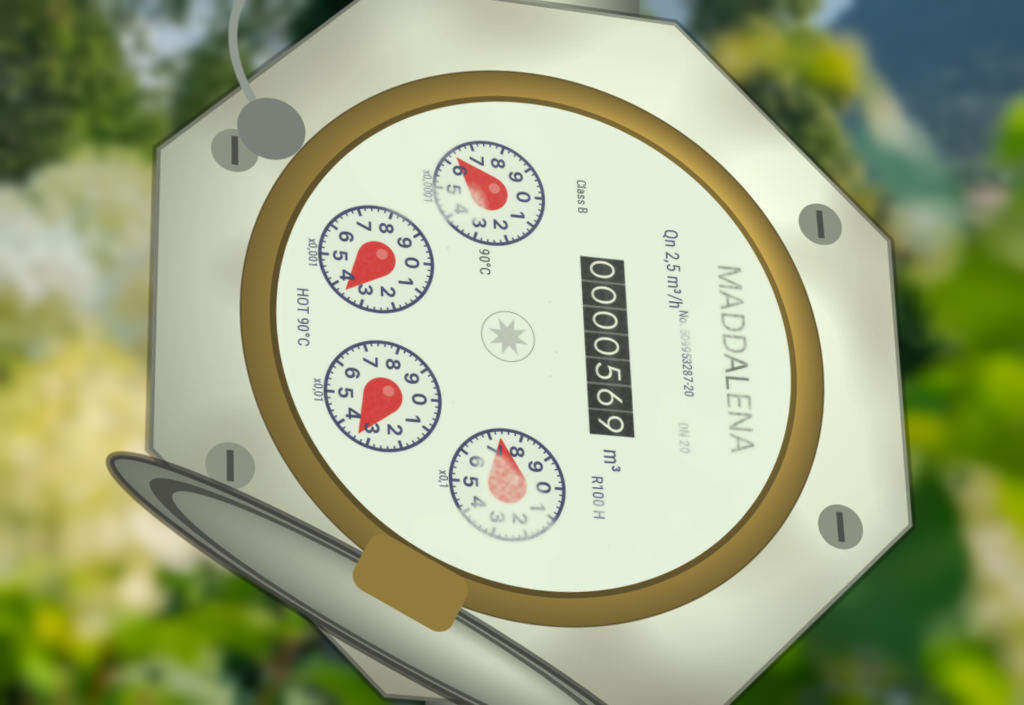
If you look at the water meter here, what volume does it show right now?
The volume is 569.7336 m³
